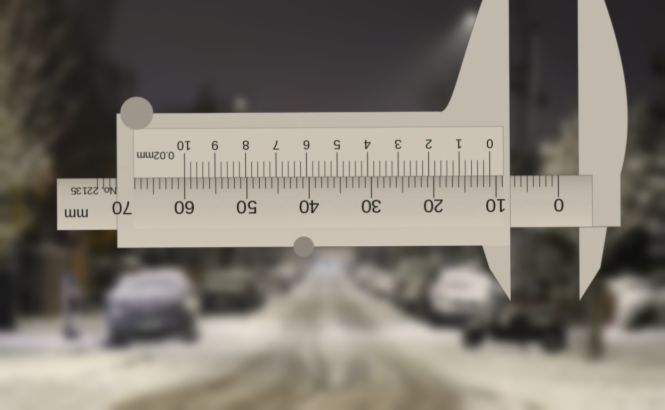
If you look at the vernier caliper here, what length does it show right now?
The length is 11.0 mm
